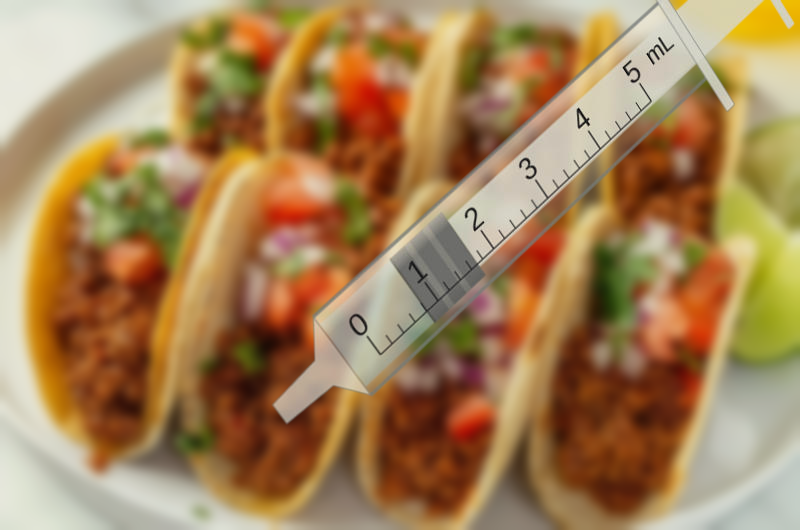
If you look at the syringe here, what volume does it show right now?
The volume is 0.8 mL
